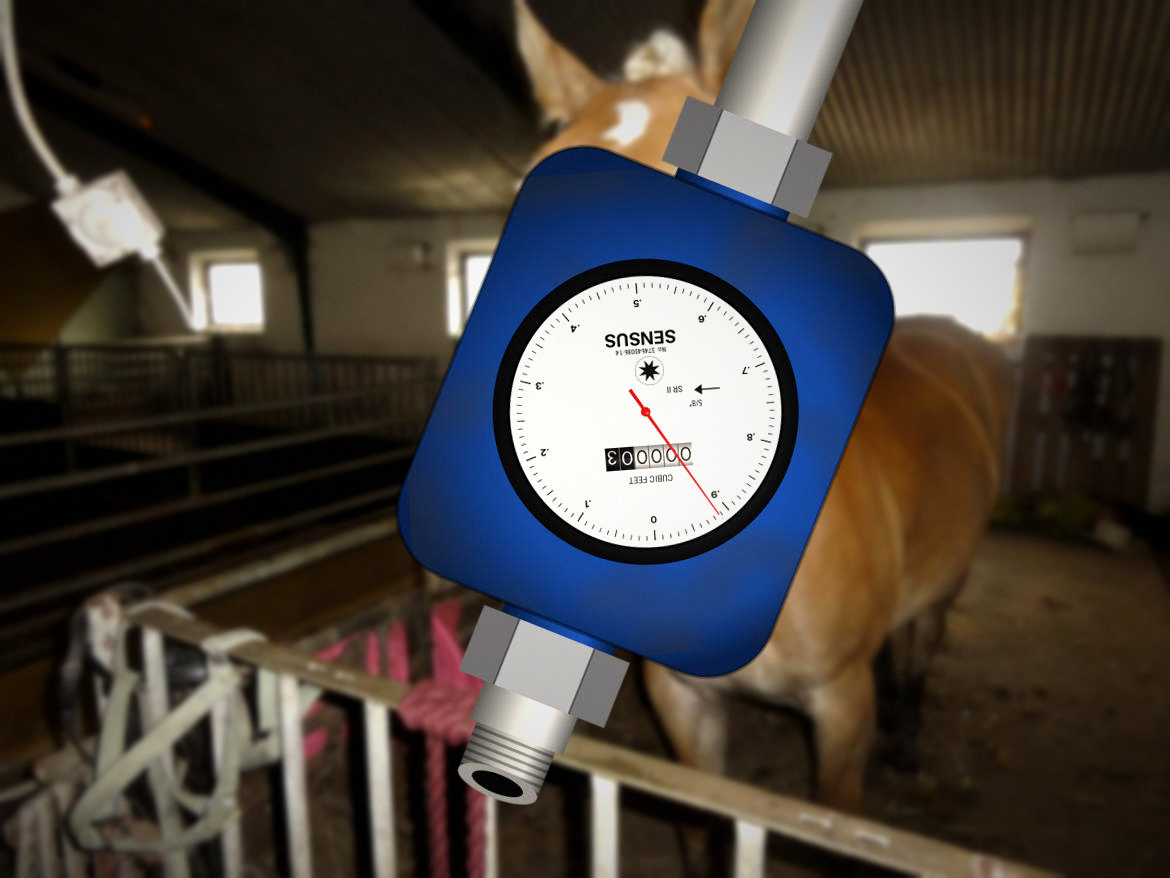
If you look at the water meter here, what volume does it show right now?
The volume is 2.91 ft³
